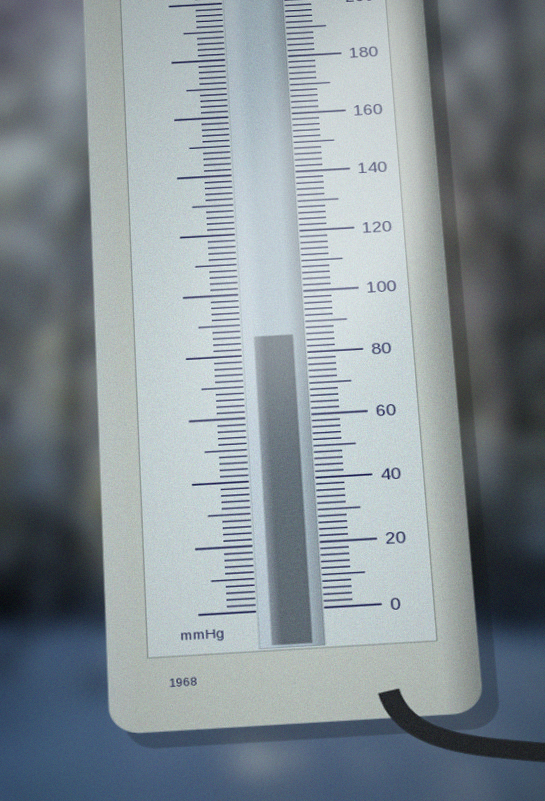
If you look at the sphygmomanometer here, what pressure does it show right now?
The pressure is 86 mmHg
